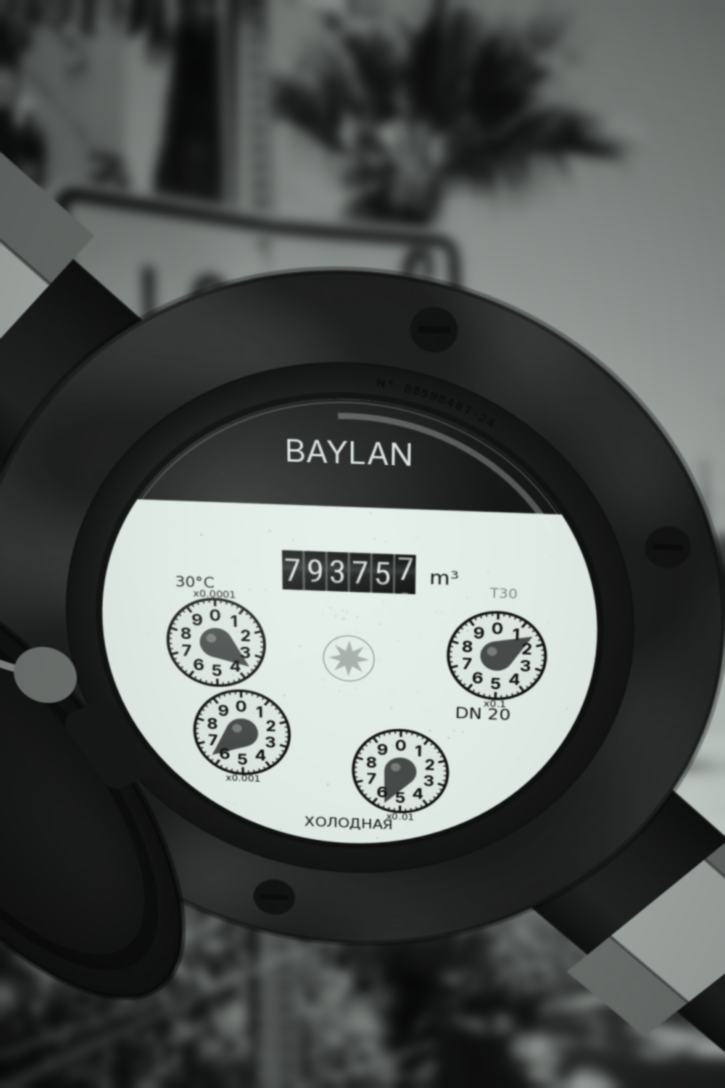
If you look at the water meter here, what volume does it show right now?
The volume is 793757.1563 m³
